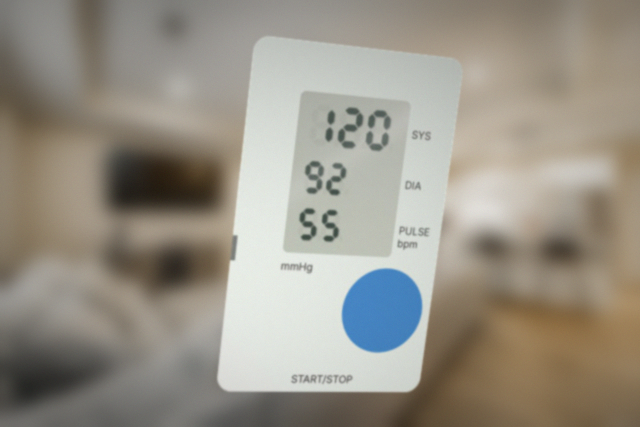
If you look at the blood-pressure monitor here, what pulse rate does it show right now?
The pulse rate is 55 bpm
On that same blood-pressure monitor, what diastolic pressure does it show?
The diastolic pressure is 92 mmHg
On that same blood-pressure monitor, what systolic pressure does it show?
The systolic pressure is 120 mmHg
